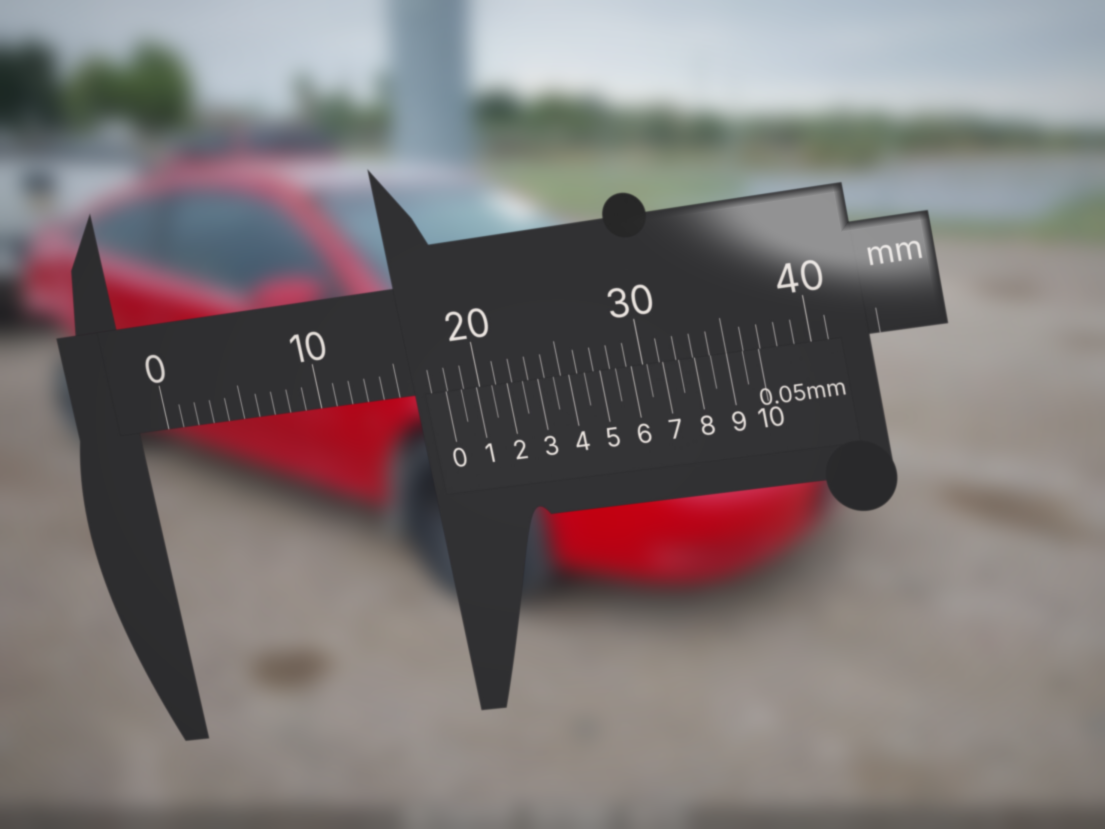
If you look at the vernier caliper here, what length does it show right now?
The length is 17.9 mm
